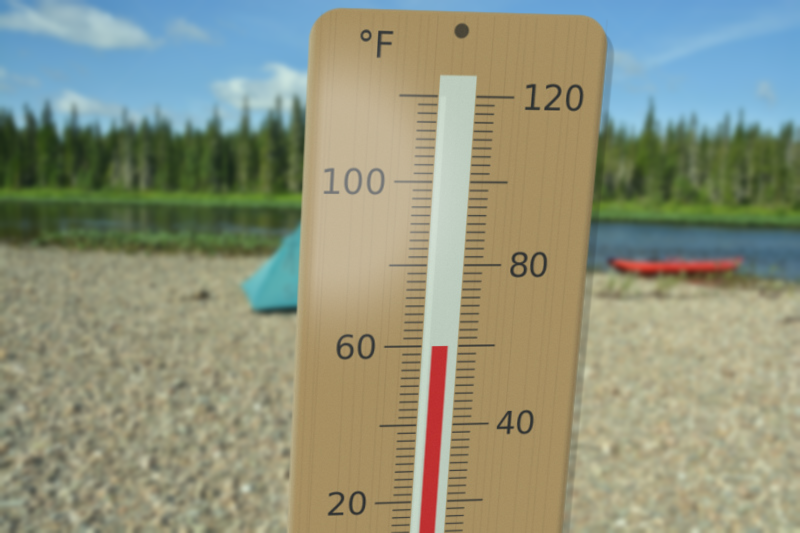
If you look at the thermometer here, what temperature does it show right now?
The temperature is 60 °F
